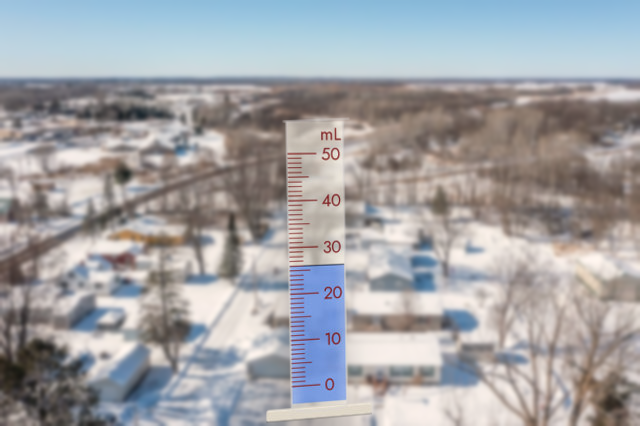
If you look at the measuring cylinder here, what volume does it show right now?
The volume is 26 mL
